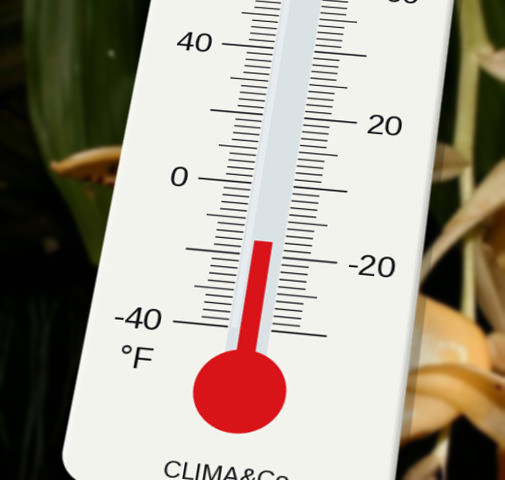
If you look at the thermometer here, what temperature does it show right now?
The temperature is -16 °F
